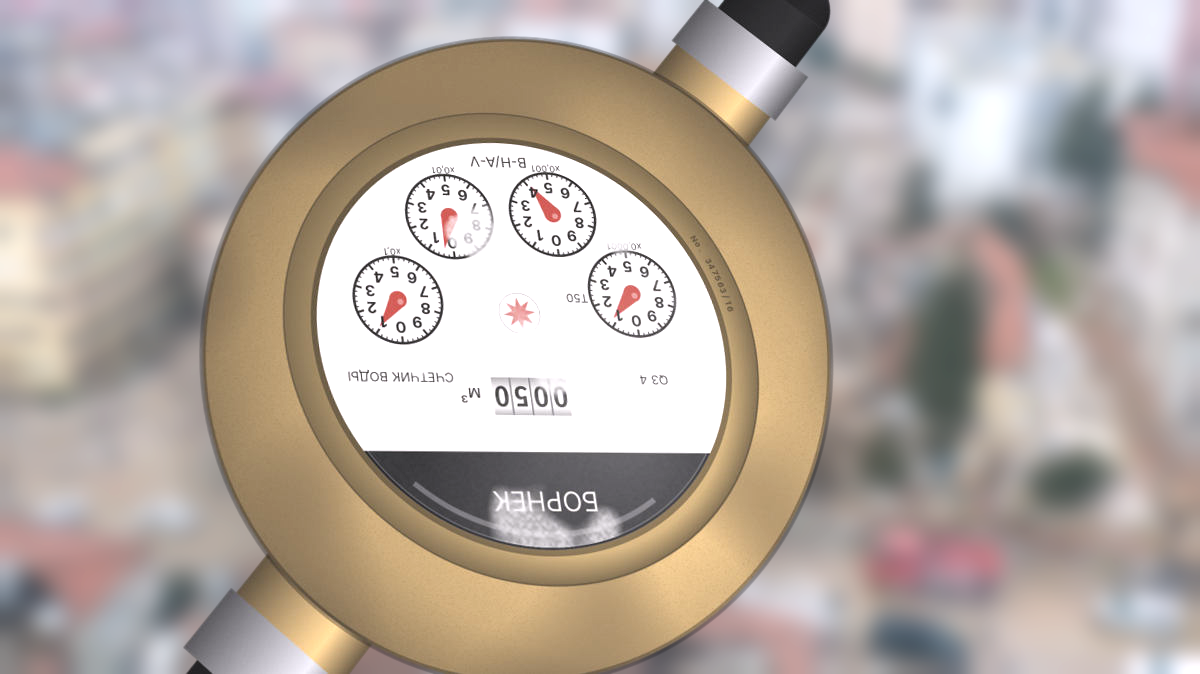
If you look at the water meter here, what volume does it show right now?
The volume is 50.1041 m³
